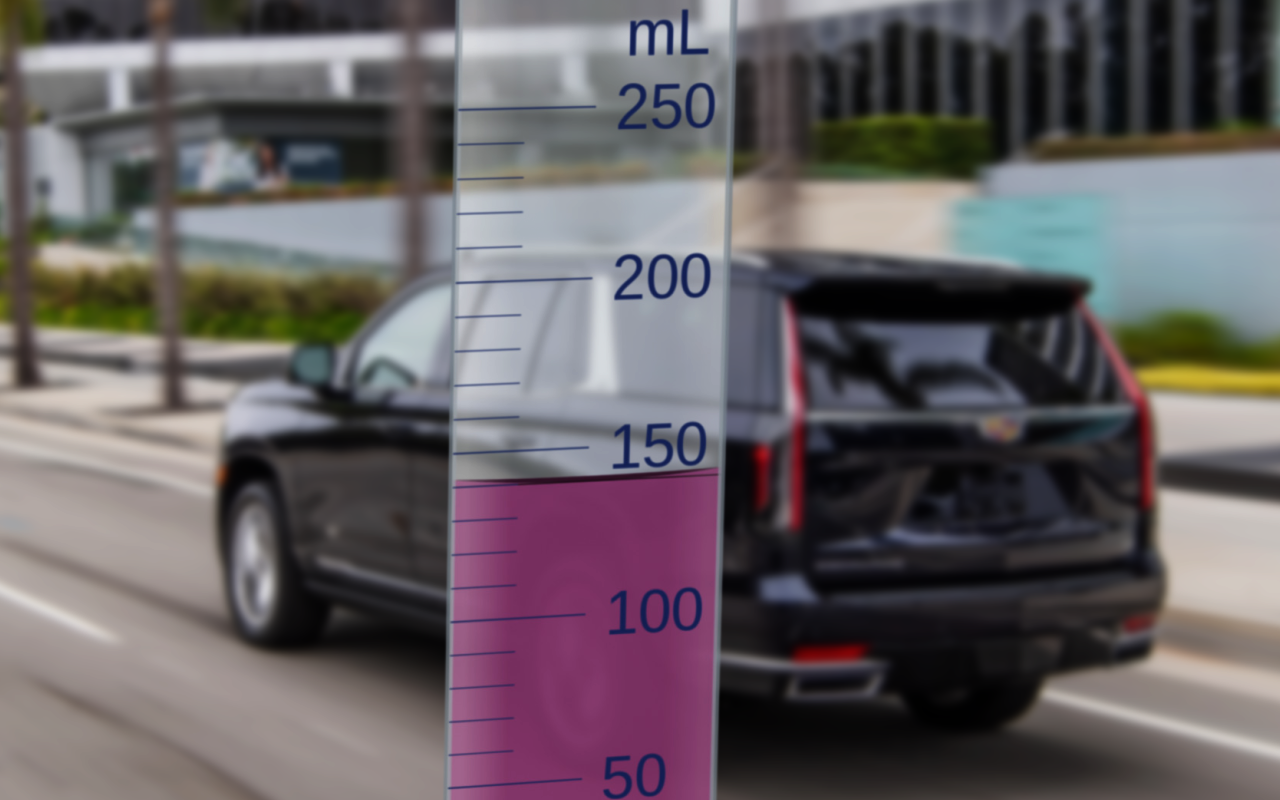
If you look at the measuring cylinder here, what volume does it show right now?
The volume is 140 mL
